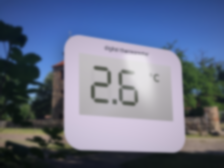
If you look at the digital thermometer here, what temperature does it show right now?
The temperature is 2.6 °C
